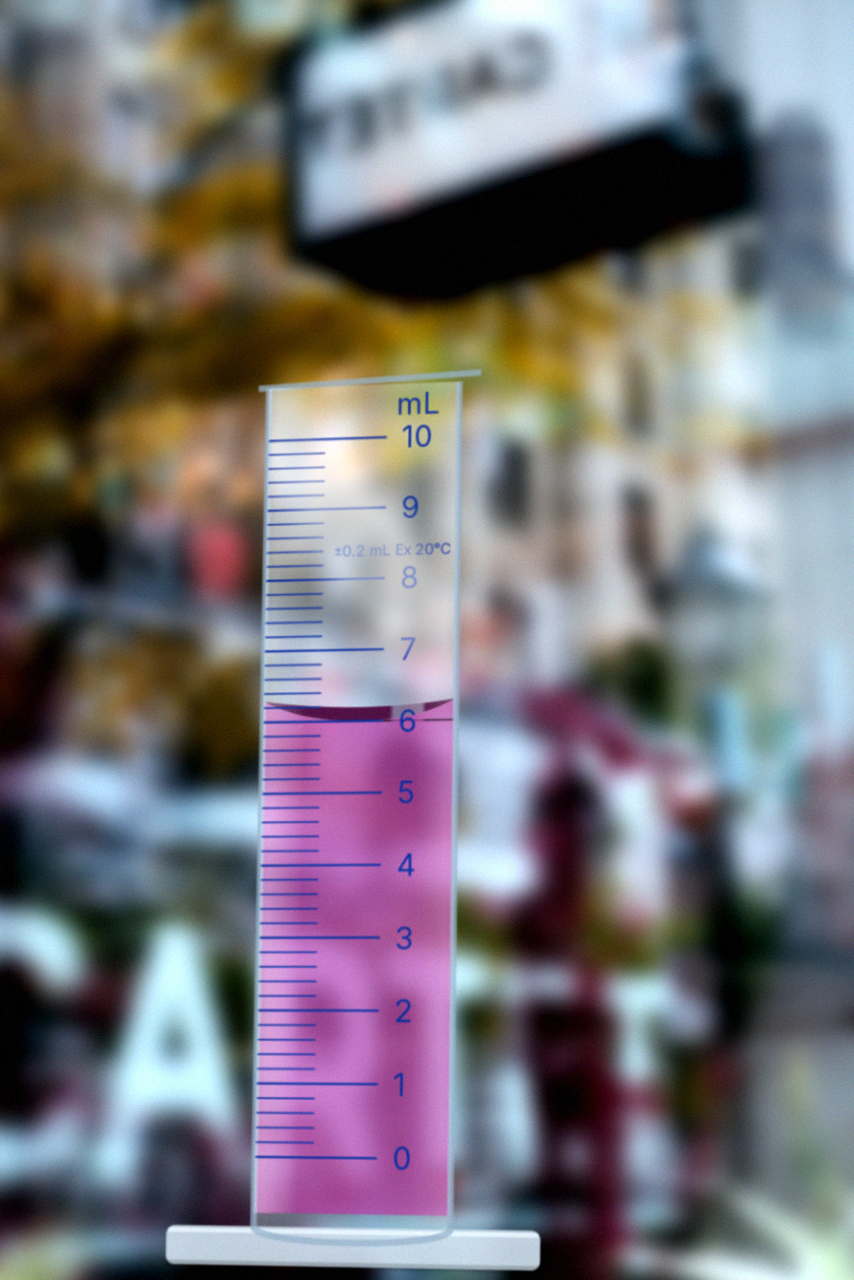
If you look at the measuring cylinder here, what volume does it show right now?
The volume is 6 mL
